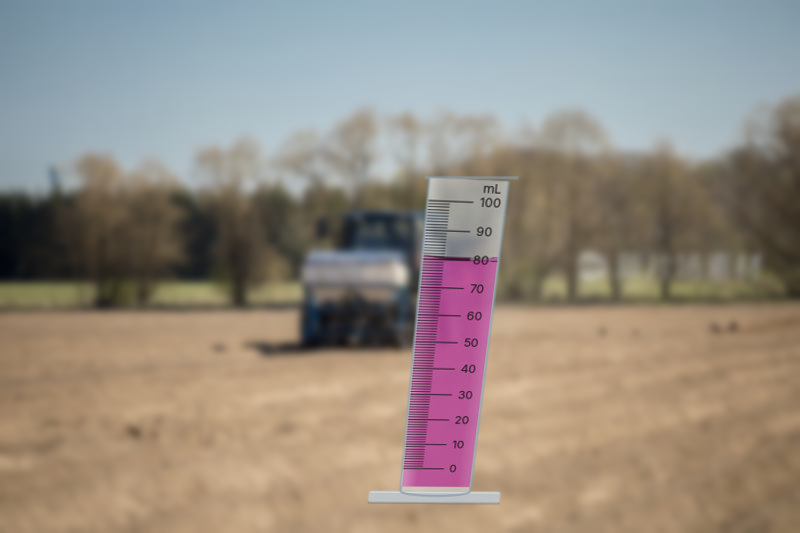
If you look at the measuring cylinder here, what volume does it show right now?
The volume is 80 mL
